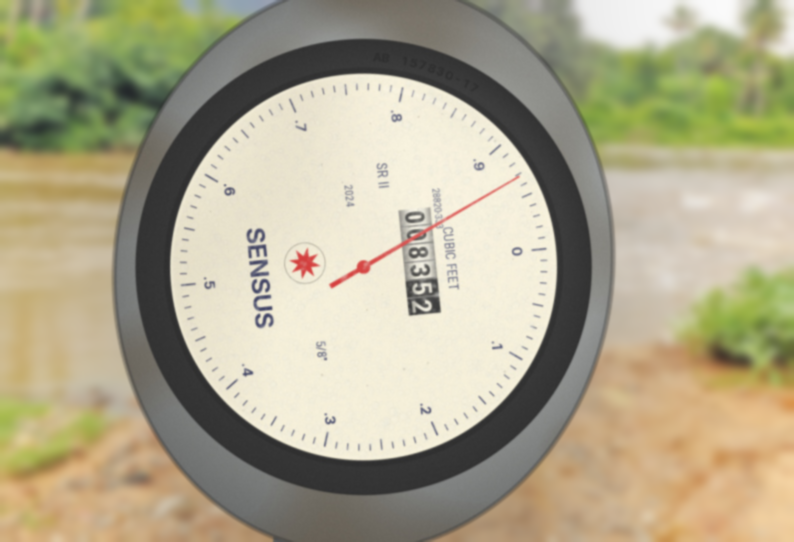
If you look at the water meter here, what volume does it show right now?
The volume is 8351.93 ft³
